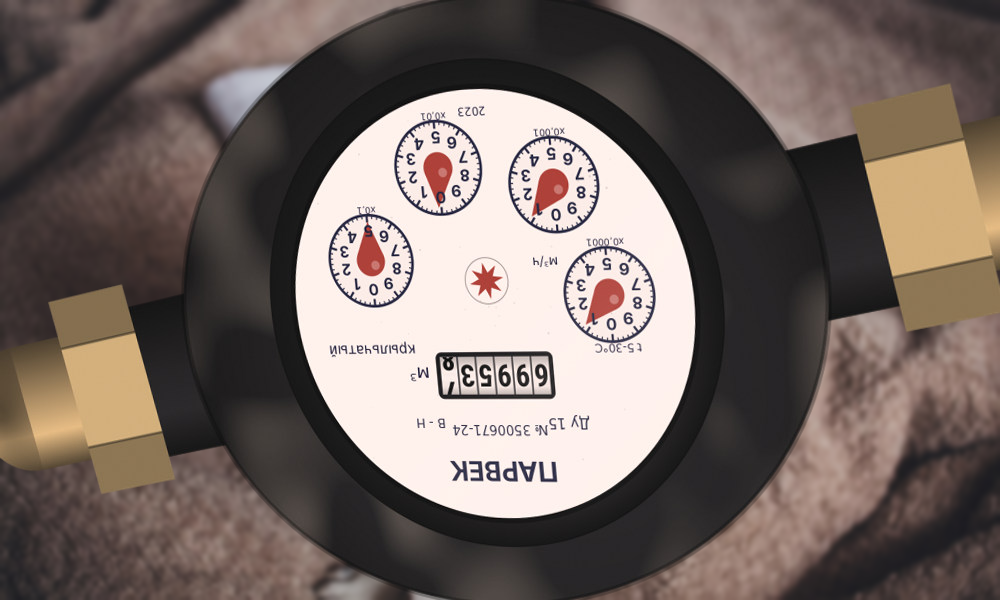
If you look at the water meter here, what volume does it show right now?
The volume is 699537.5011 m³
